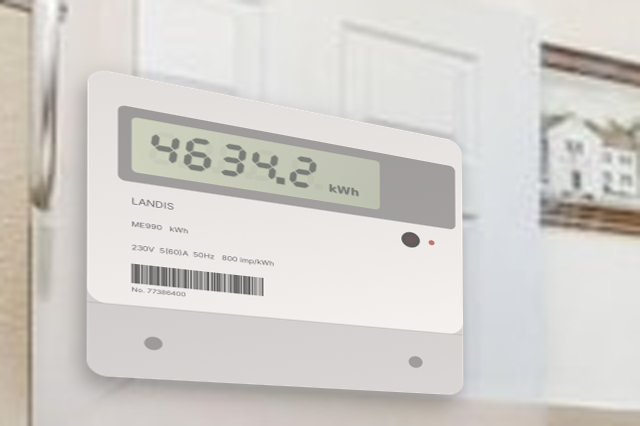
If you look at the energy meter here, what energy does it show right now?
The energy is 4634.2 kWh
